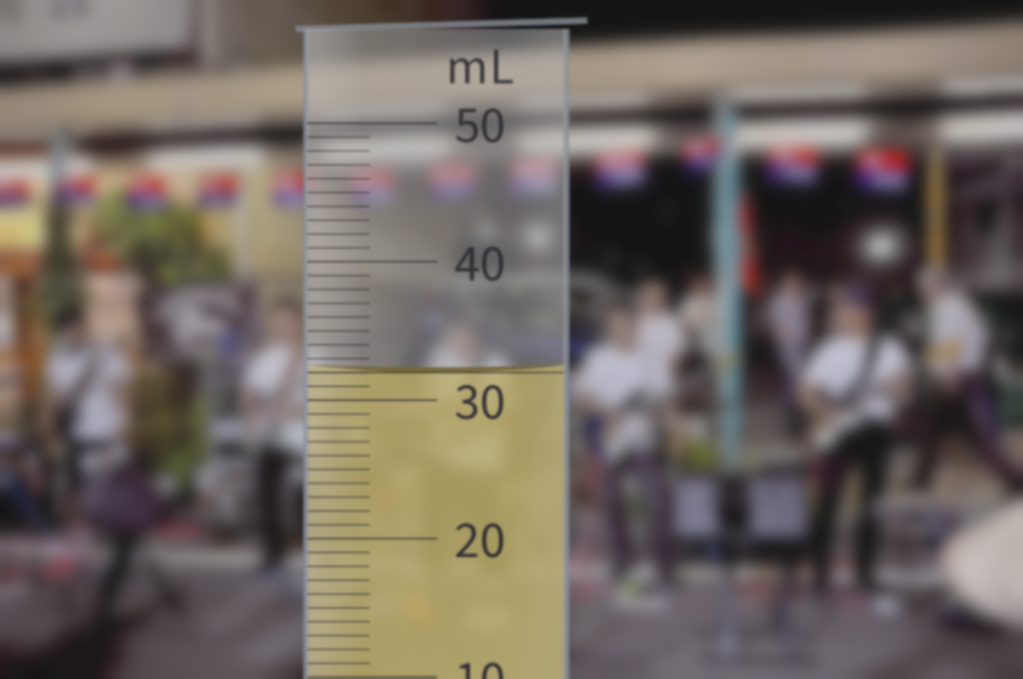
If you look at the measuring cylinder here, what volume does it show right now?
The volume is 32 mL
